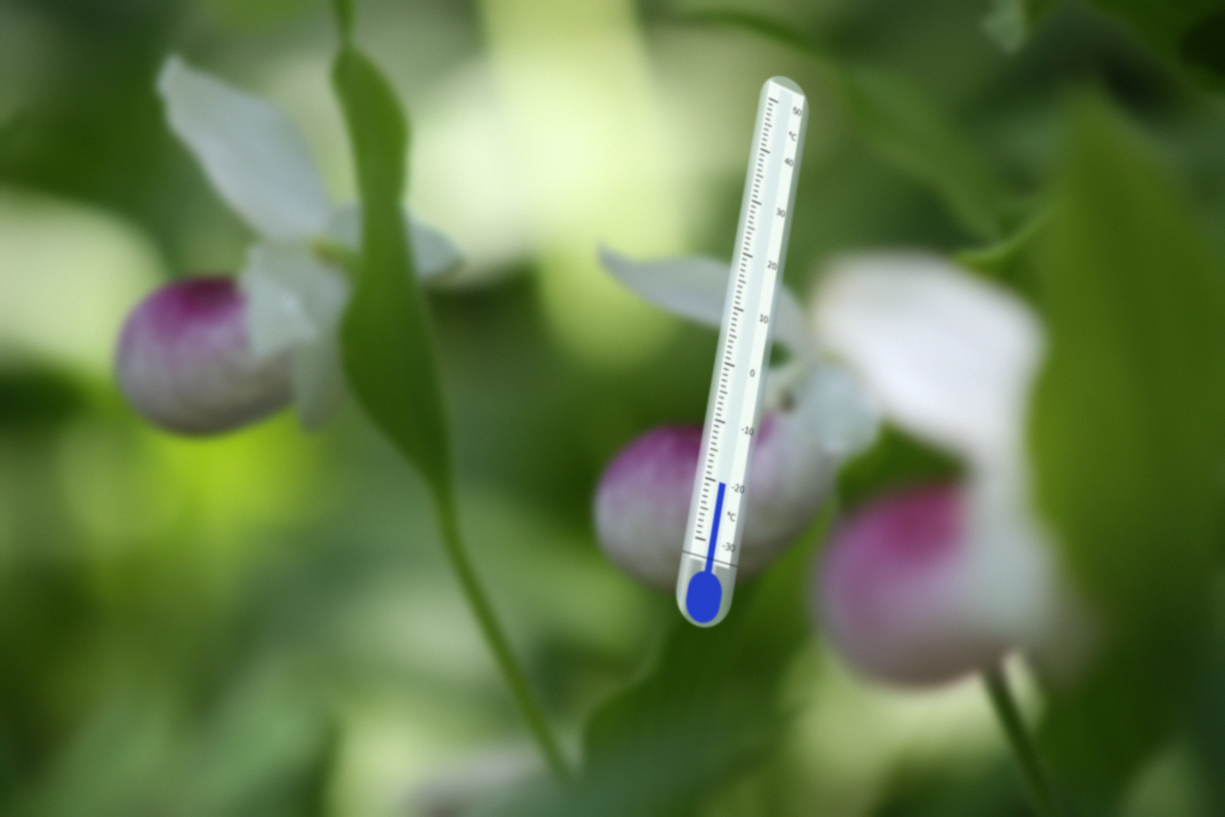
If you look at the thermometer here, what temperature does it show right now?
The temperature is -20 °C
